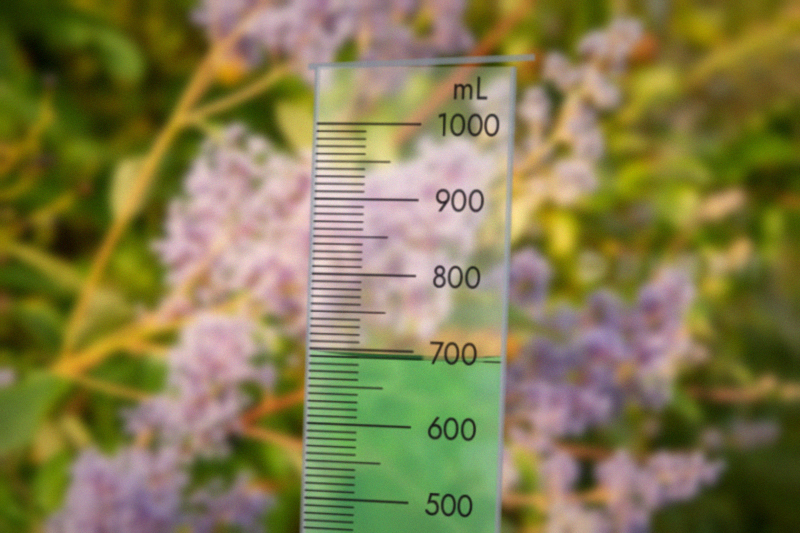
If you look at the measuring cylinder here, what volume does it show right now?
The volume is 690 mL
